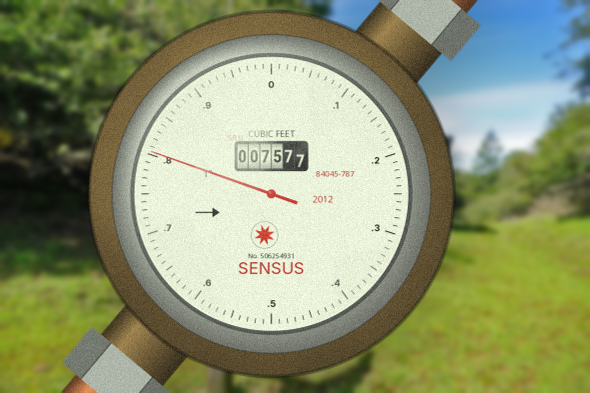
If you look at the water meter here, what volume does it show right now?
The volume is 7576.80 ft³
